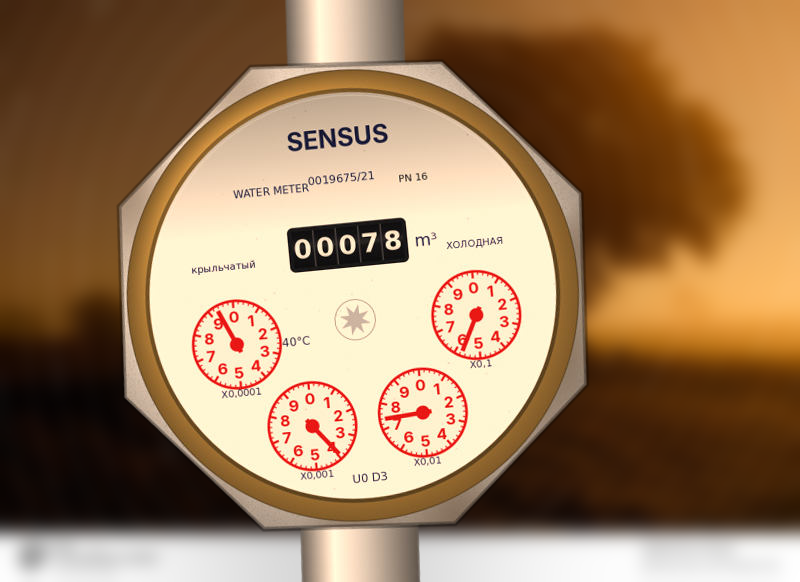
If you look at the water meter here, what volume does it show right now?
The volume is 78.5739 m³
